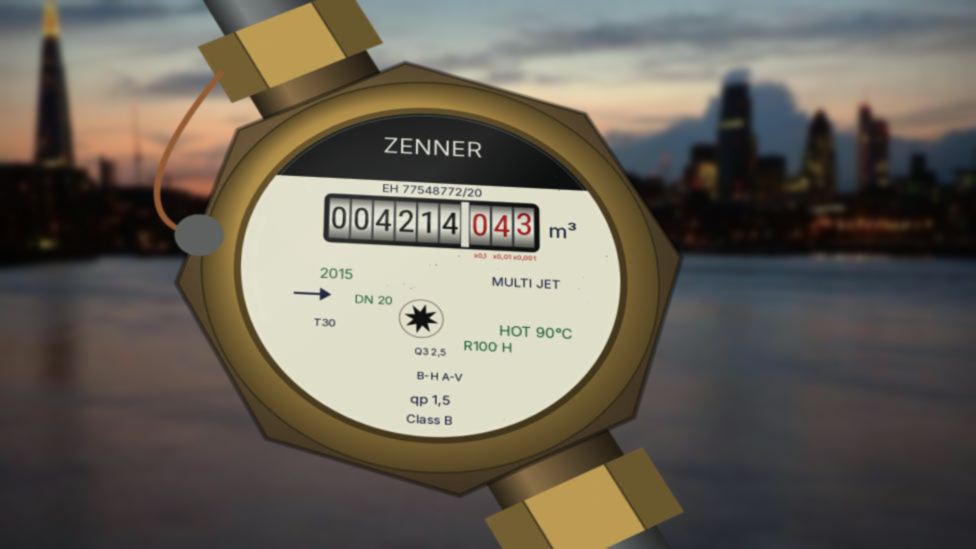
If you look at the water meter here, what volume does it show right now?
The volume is 4214.043 m³
